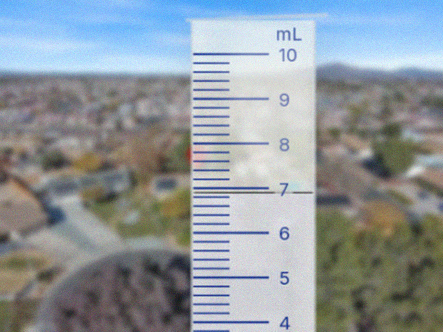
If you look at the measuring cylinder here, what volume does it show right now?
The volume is 6.9 mL
